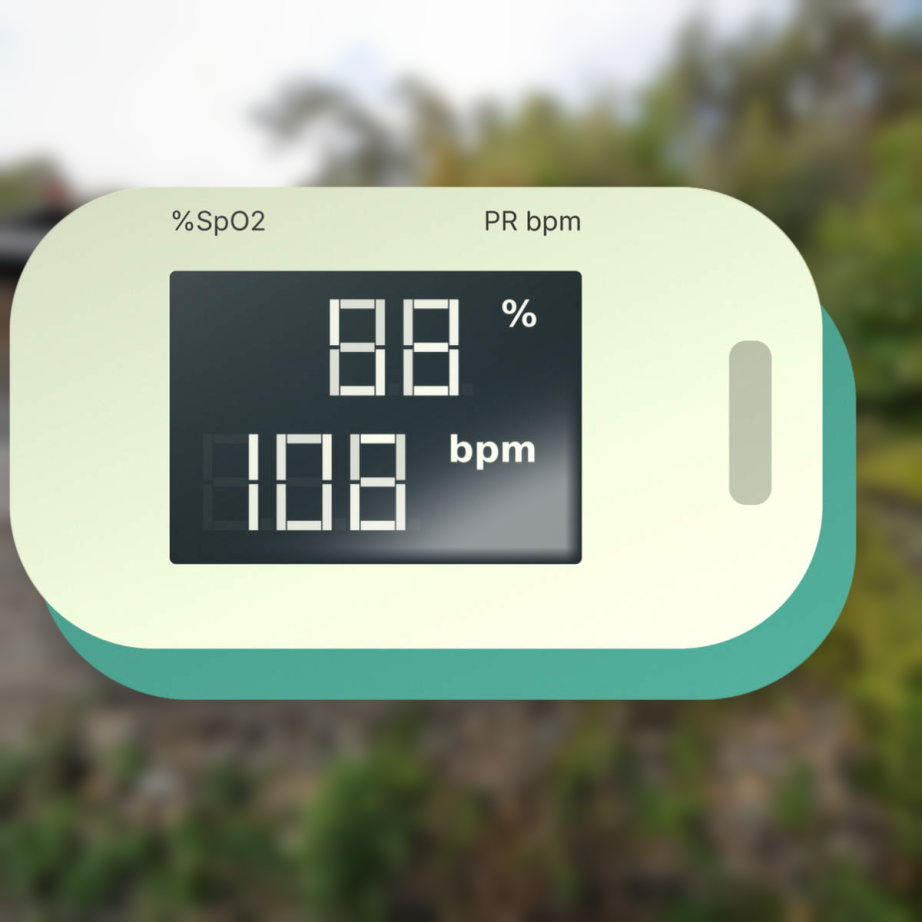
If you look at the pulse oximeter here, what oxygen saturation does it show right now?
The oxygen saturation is 88 %
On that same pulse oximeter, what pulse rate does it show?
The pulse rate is 108 bpm
